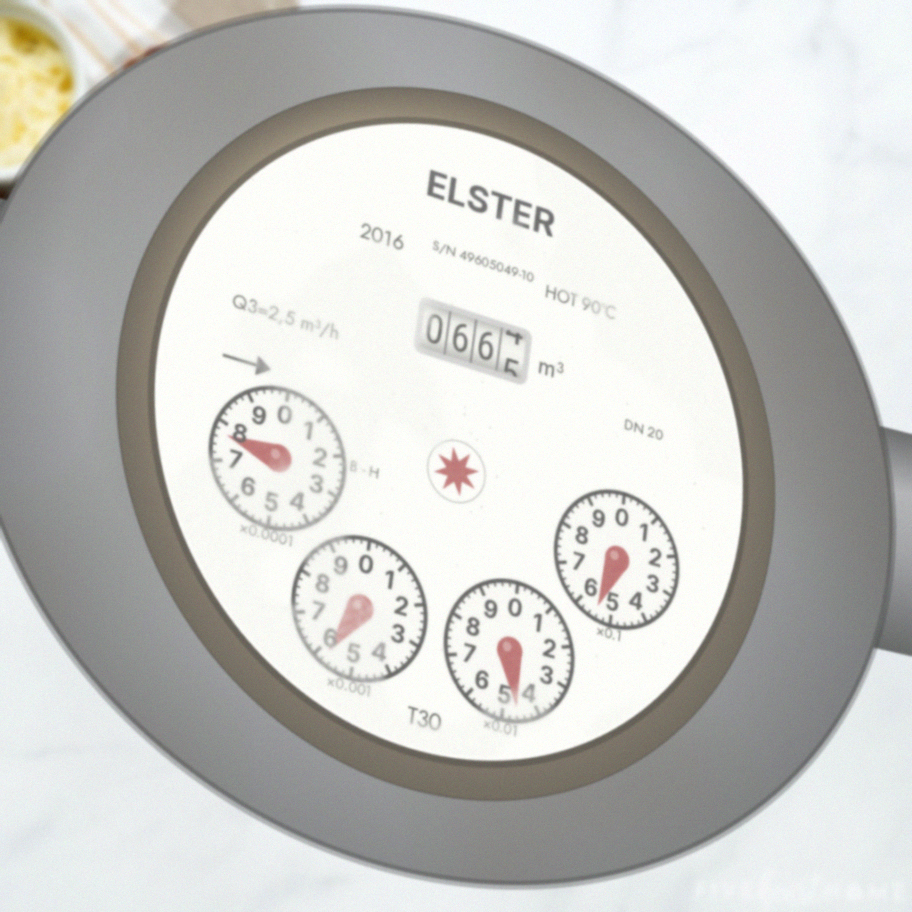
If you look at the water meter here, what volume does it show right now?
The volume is 664.5457 m³
